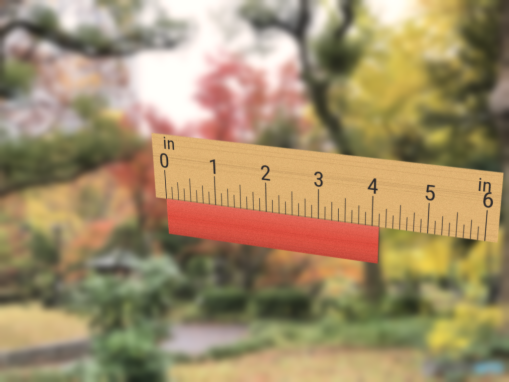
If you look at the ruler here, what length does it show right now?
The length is 4.125 in
